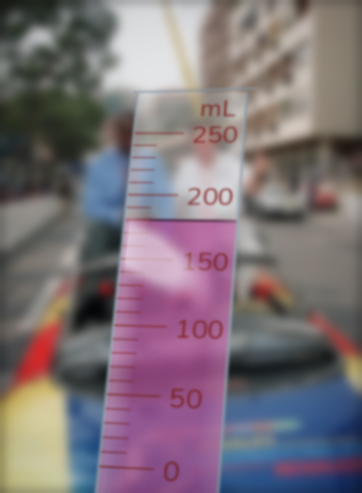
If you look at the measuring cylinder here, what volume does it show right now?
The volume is 180 mL
